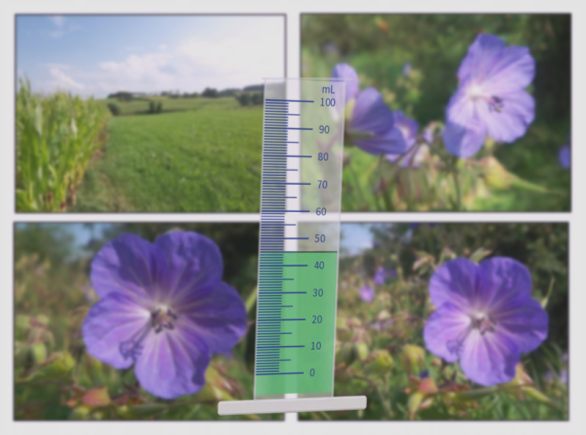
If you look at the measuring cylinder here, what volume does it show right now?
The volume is 45 mL
